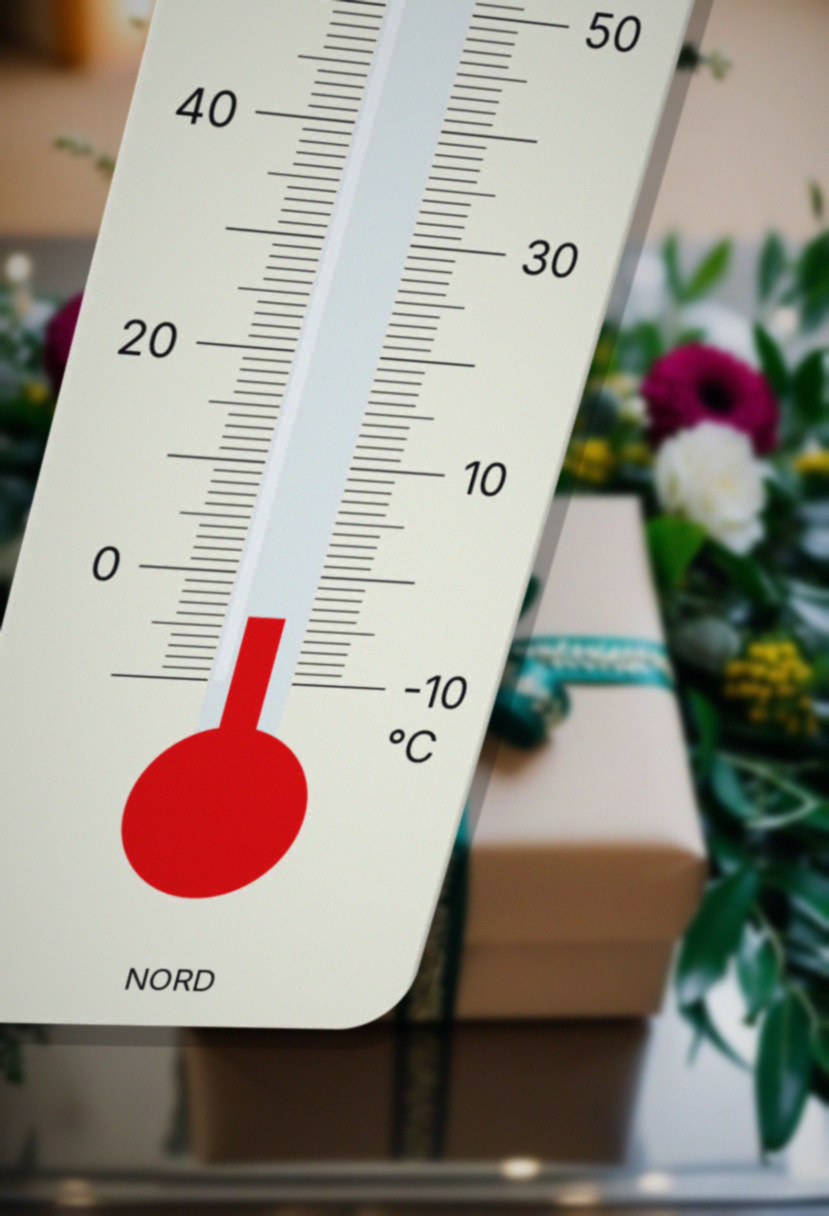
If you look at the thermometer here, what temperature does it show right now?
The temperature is -4 °C
